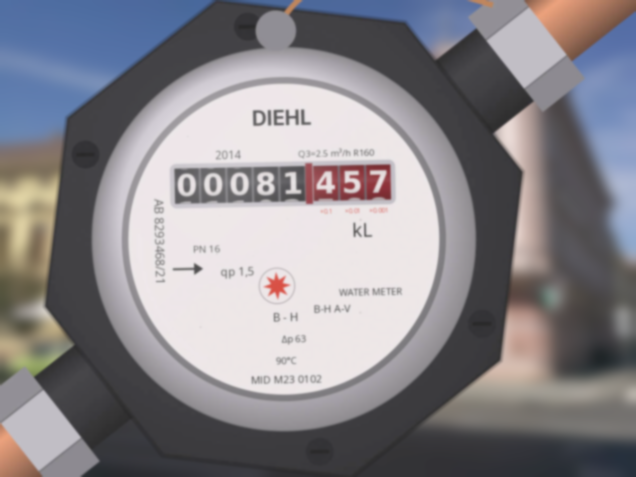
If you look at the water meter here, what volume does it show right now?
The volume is 81.457 kL
